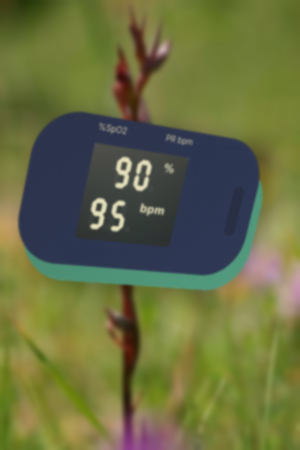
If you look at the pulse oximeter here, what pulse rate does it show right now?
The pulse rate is 95 bpm
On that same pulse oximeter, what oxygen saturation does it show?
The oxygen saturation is 90 %
